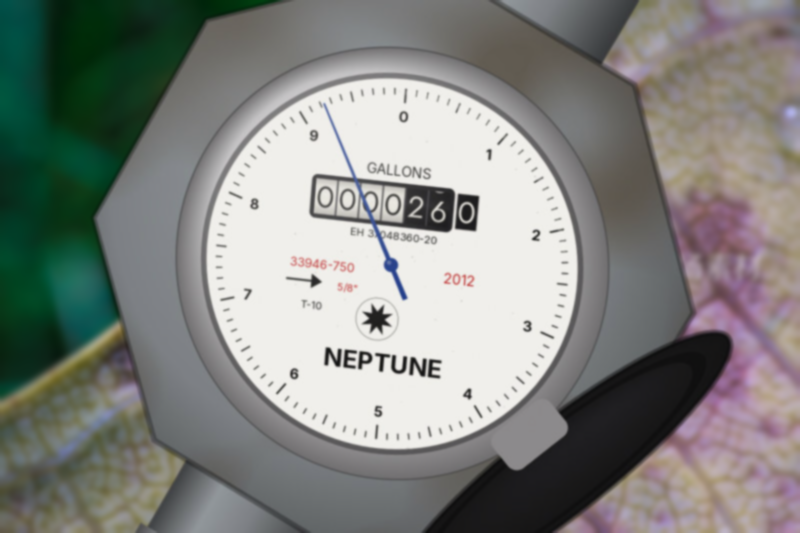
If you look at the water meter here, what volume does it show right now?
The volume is 259.2 gal
